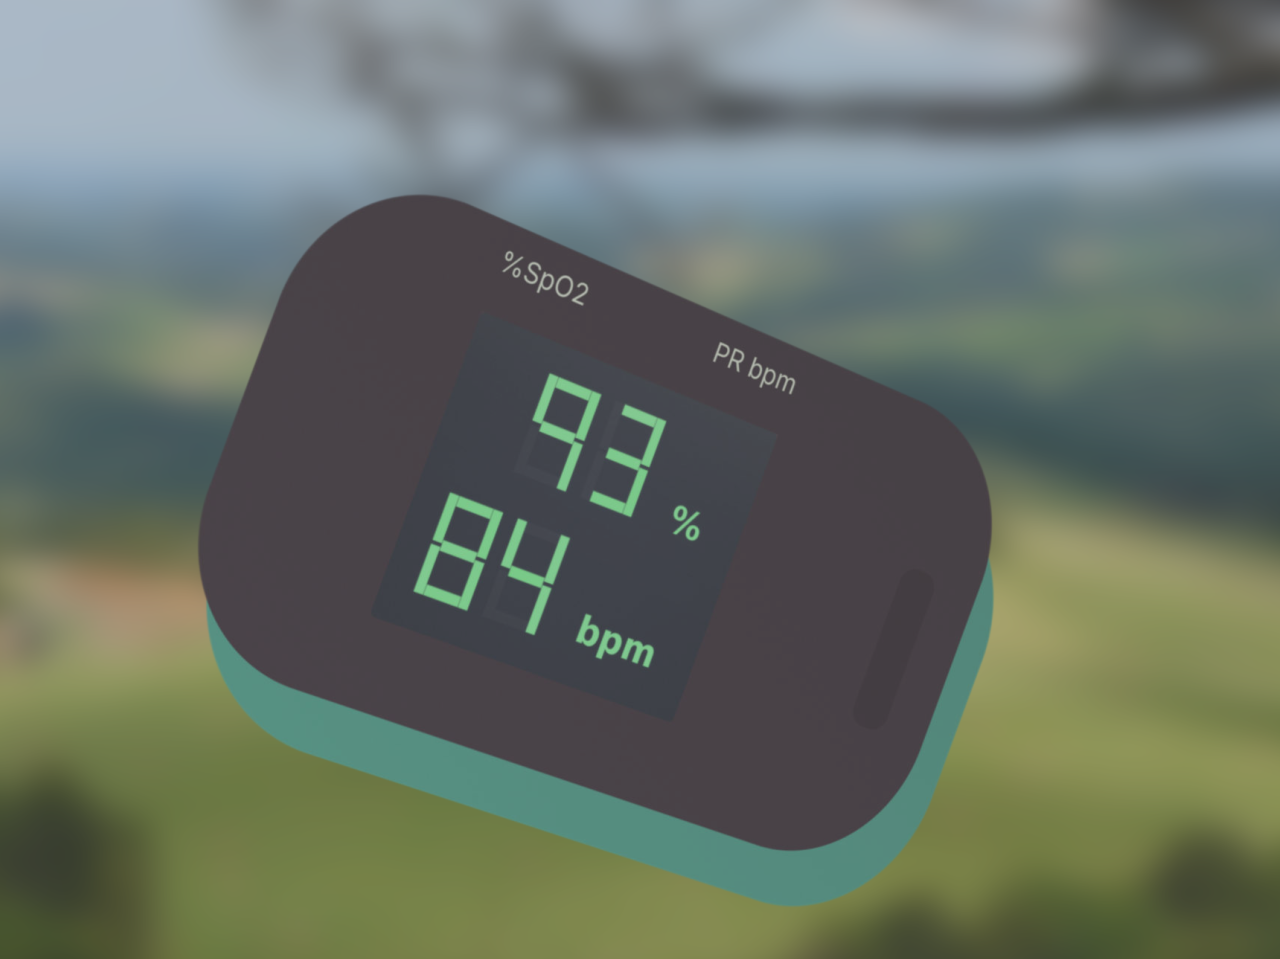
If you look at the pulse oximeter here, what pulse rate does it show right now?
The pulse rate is 84 bpm
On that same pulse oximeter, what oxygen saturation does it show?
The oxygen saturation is 93 %
